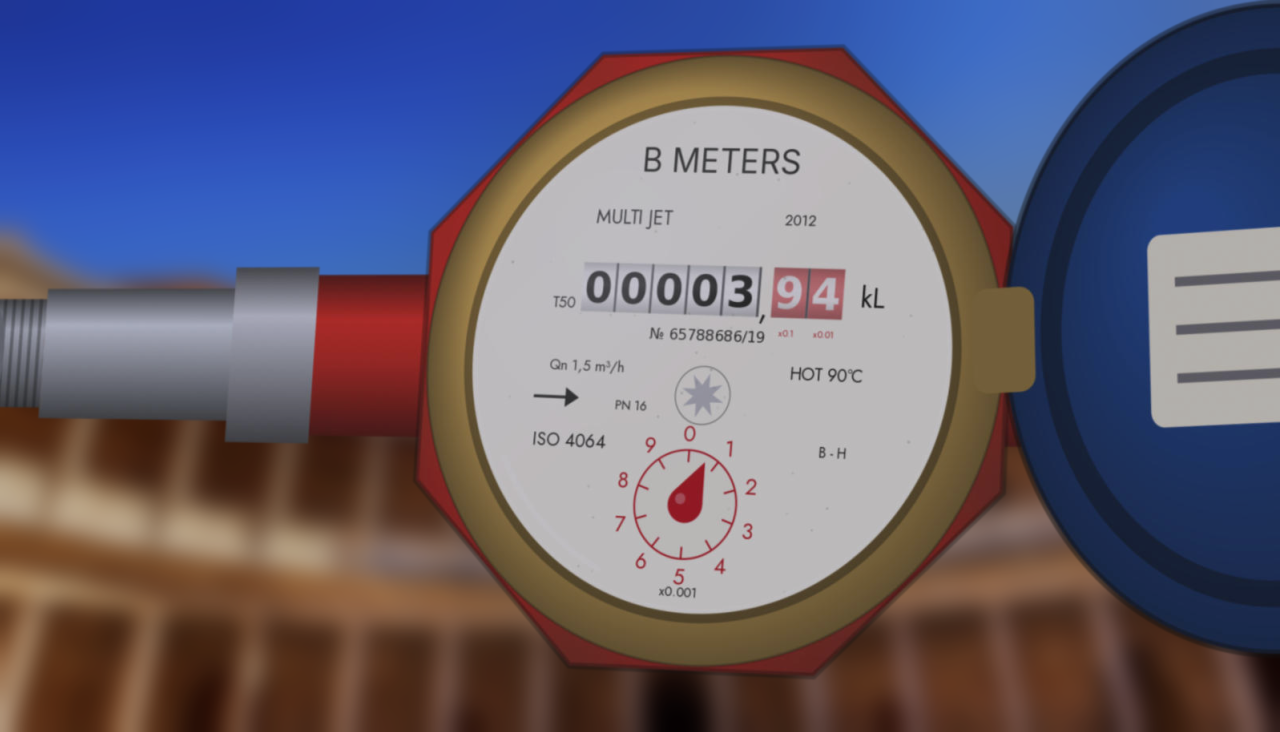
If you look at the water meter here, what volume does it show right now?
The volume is 3.940 kL
